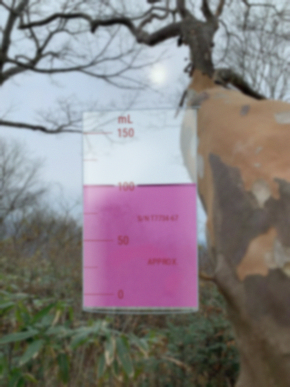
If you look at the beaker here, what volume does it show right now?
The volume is 100 mL
